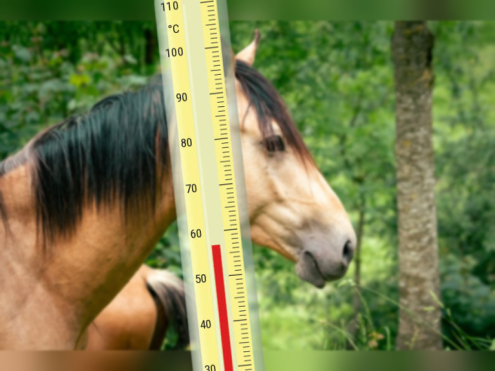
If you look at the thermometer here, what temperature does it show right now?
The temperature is 57 °C
